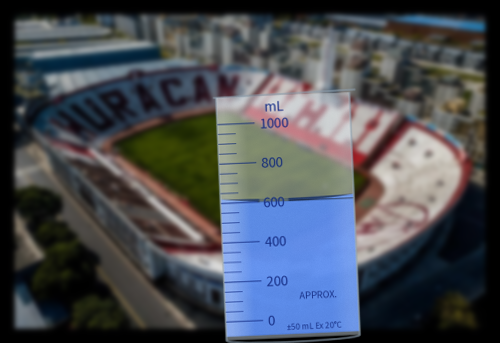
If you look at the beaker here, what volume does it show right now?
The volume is 600 mL
